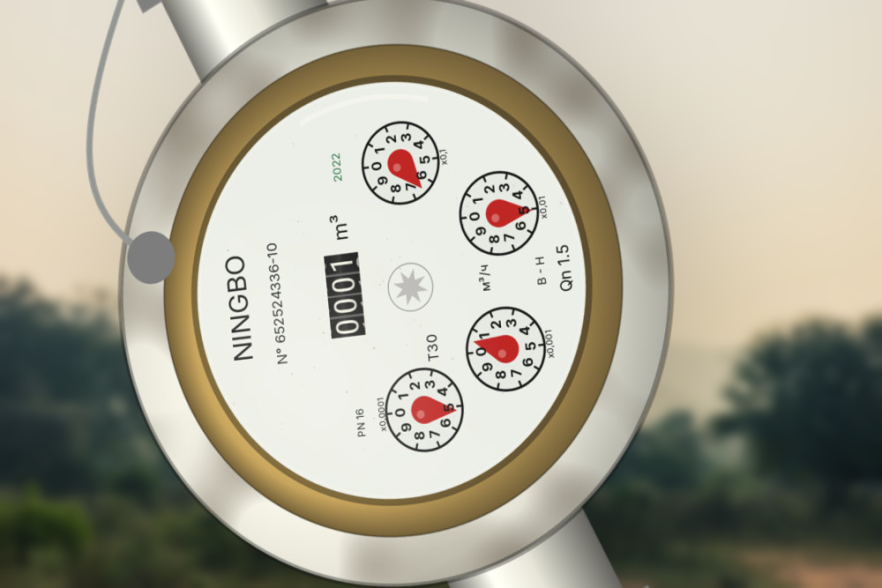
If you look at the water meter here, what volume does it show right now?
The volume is 1.6505 m³
